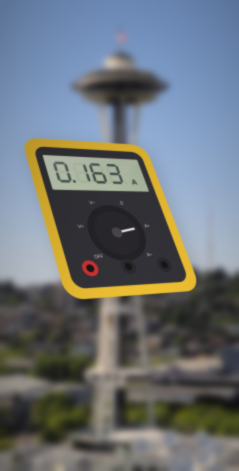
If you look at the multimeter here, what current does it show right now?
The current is 0.163 A
